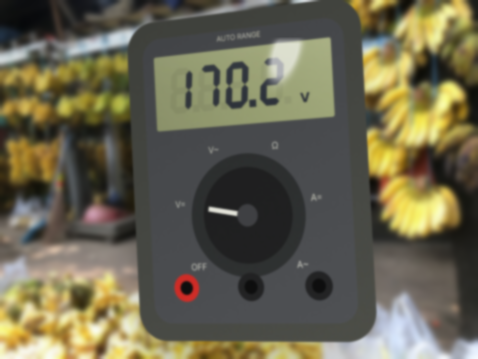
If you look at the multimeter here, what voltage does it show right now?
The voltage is 170.2 V
